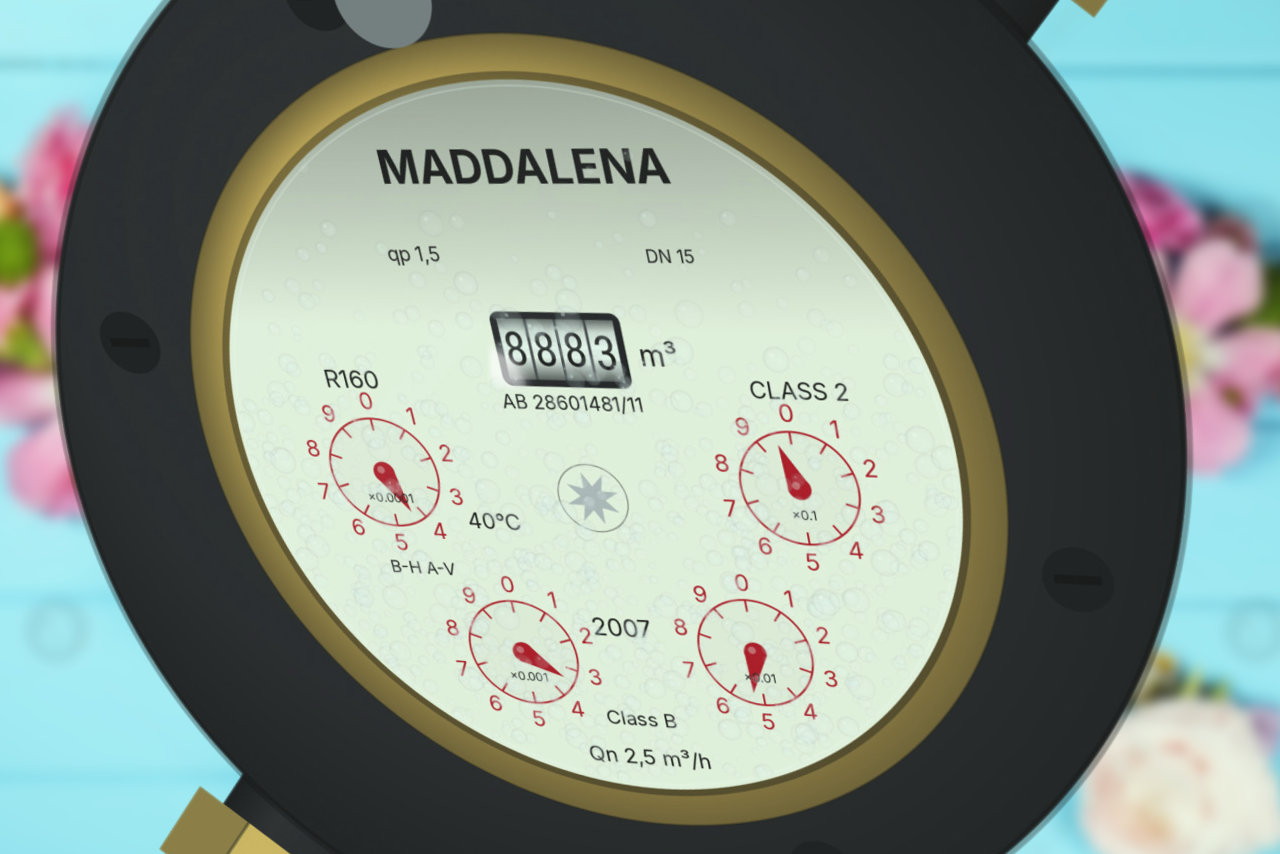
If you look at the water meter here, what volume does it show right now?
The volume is 8882.9534 m³
